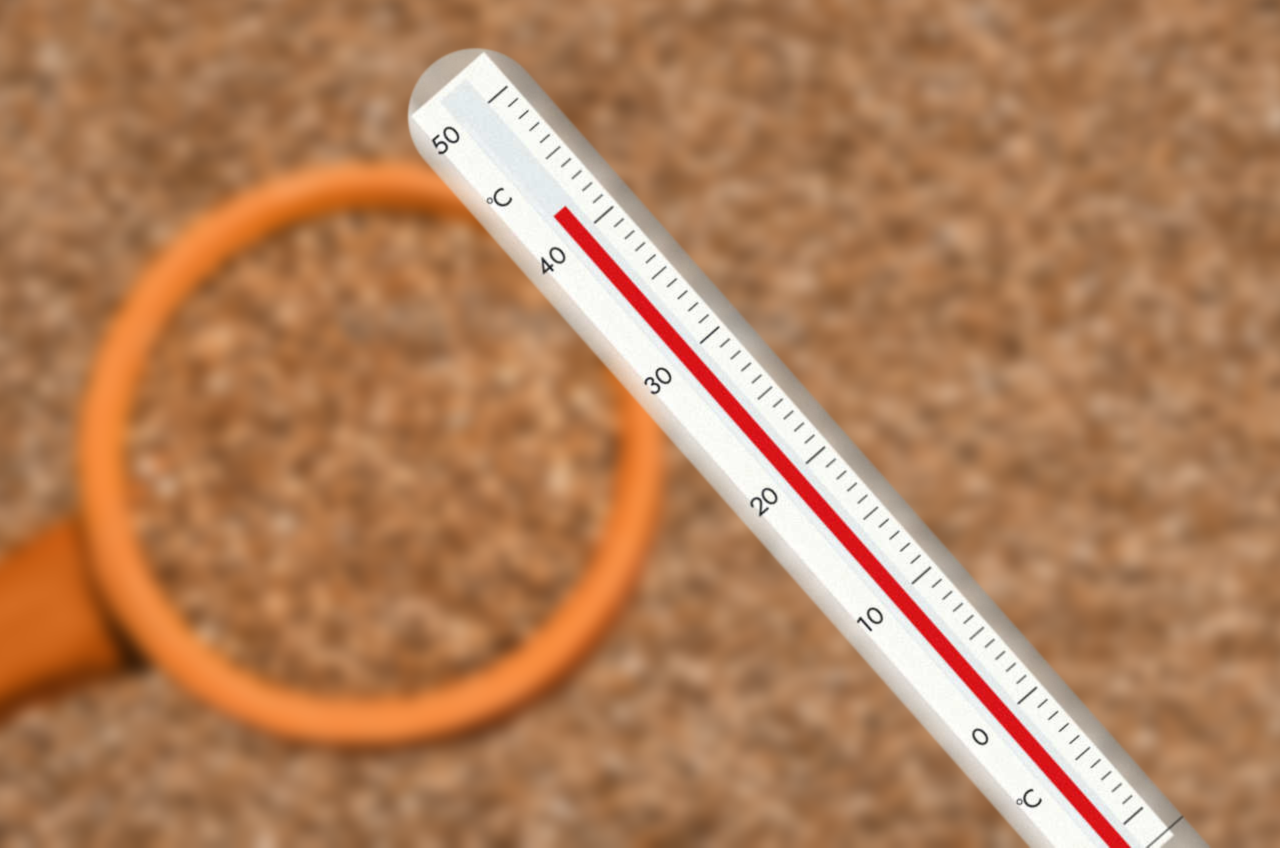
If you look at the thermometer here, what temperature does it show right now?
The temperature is 42 °C
